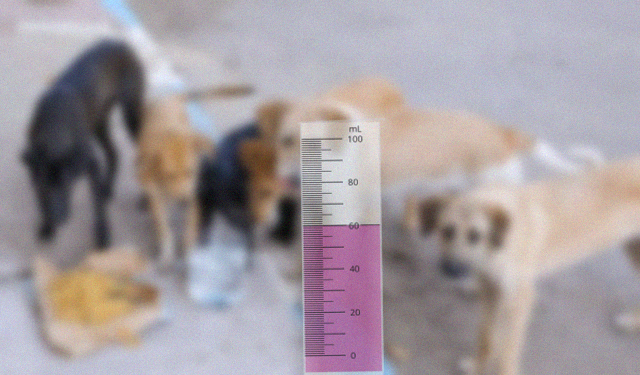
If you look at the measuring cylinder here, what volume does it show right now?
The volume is 60 mL
